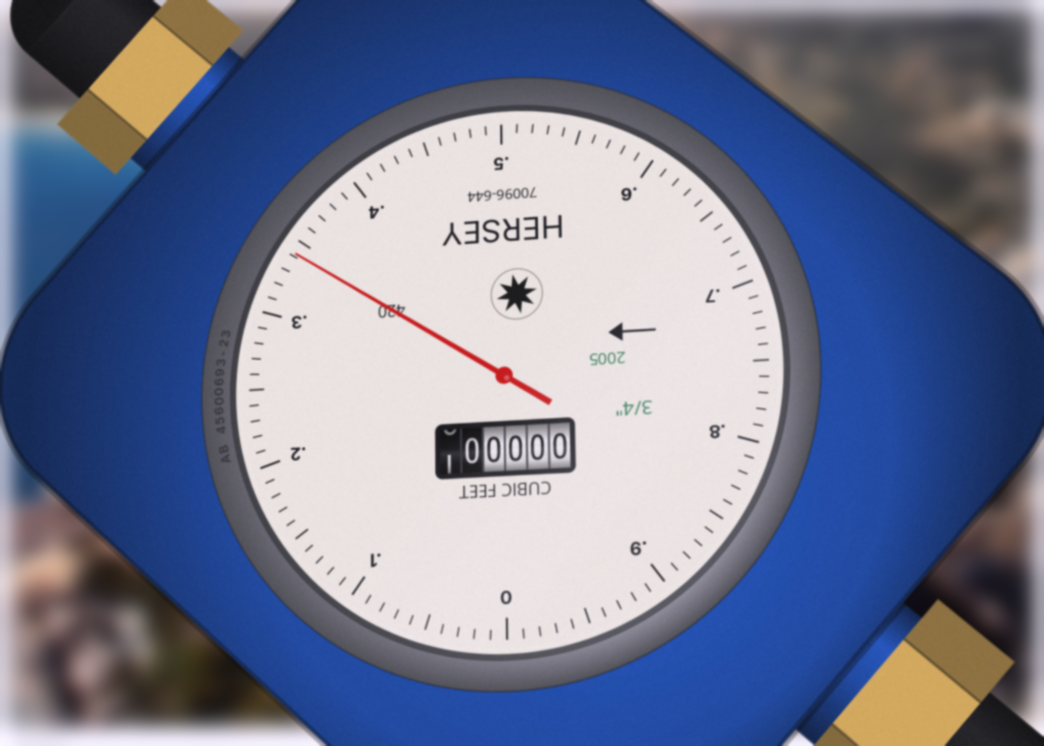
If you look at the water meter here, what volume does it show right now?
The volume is 1.34 ft³
